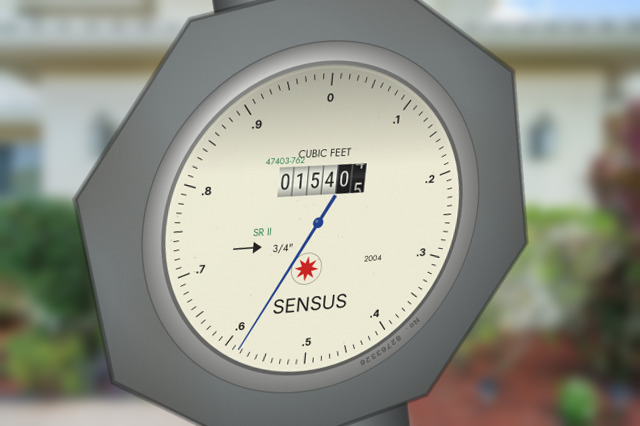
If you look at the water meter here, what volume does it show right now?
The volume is 15404.58 ft³
